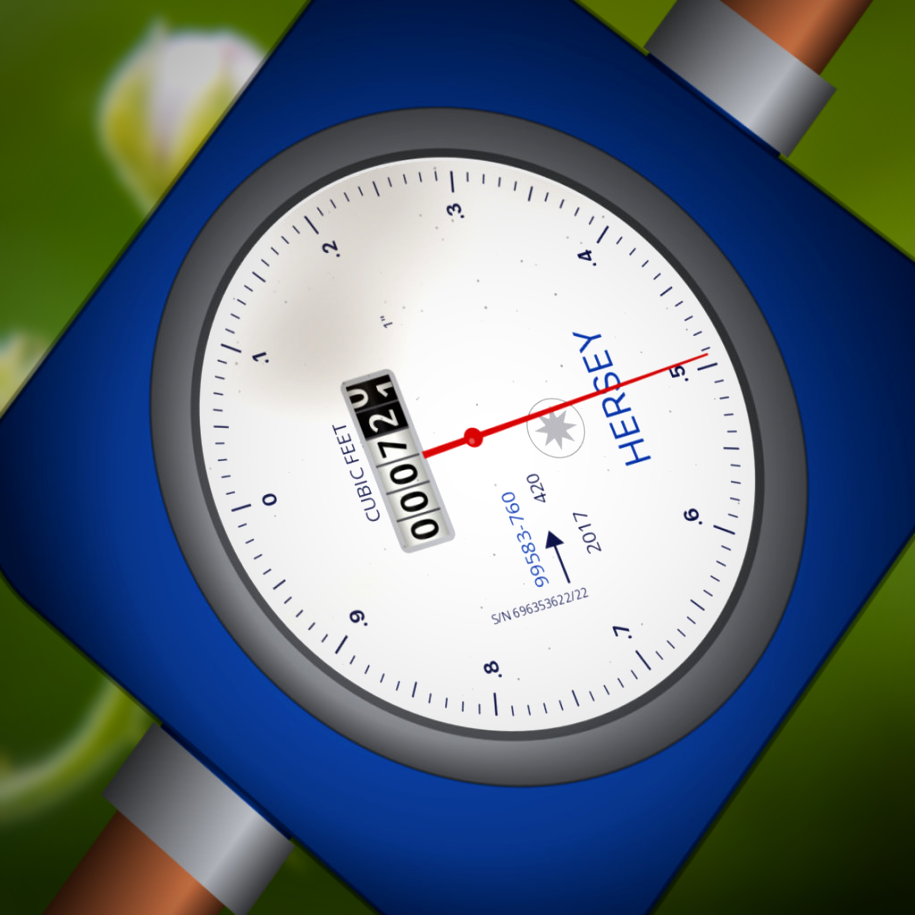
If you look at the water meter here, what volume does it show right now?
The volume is 720.49 ft³
